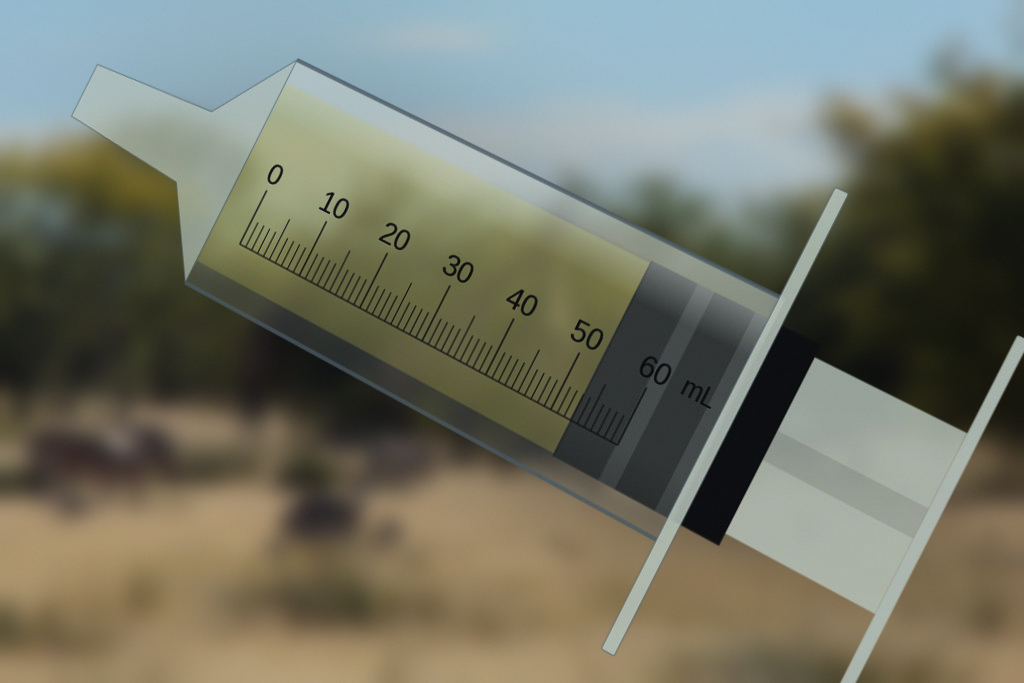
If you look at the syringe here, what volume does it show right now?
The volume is 53 mL
